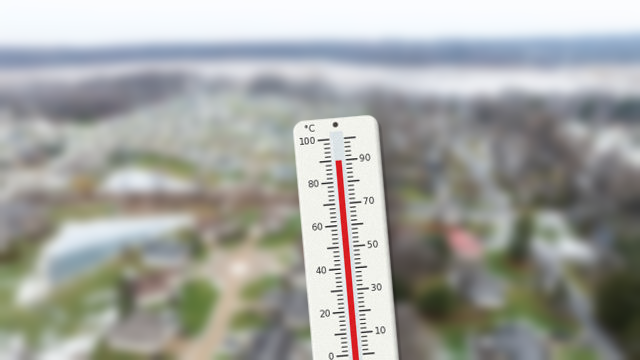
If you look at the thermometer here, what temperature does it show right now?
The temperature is 90 °C
